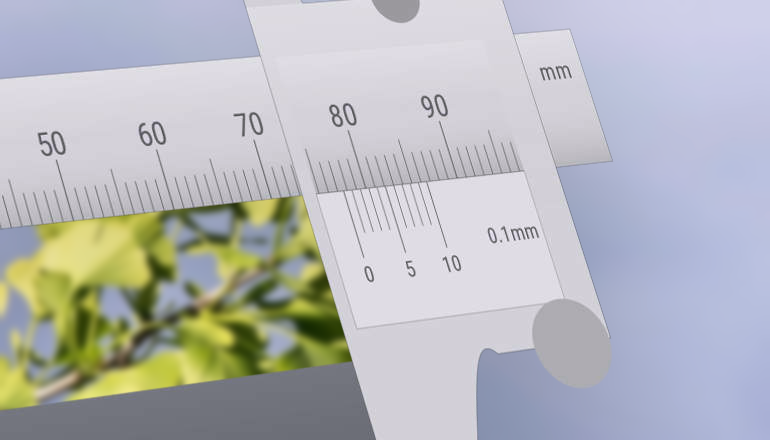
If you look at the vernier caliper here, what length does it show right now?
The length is 77.6 mm
